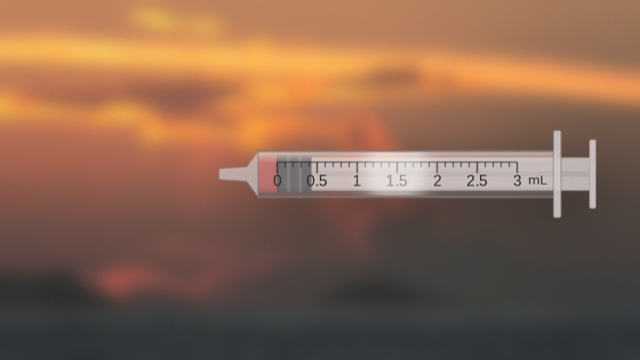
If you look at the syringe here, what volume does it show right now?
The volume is 0 mL
